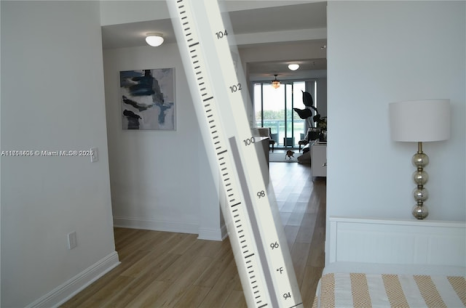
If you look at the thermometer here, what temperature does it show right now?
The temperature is 100.4 °F
